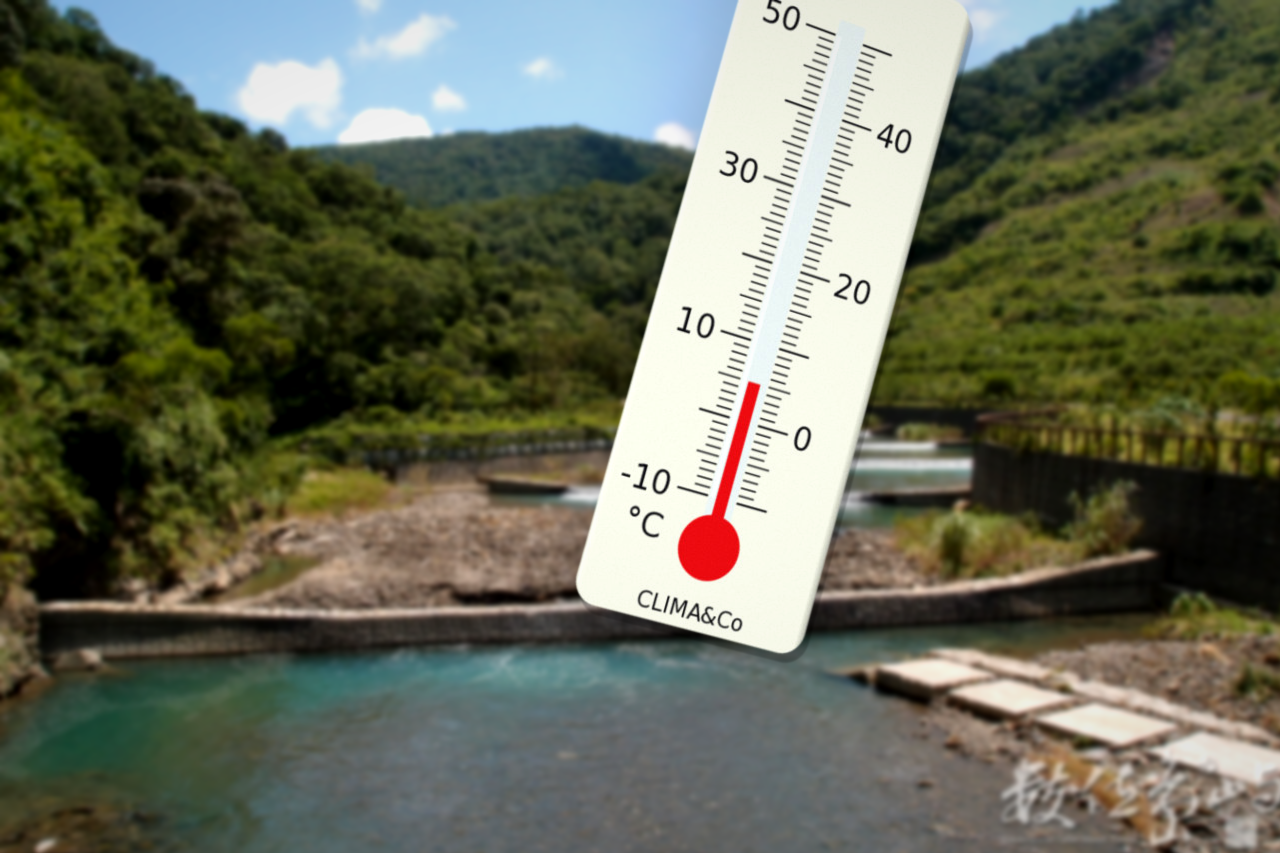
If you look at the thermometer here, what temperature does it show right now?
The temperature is 5 °C
